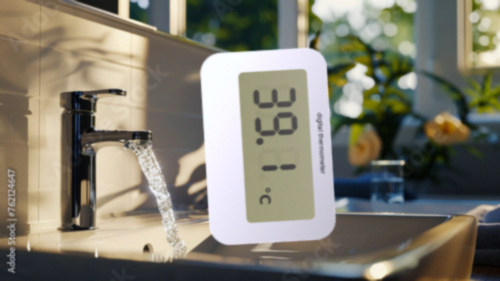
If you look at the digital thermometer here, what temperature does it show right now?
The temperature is 39.1 °C
